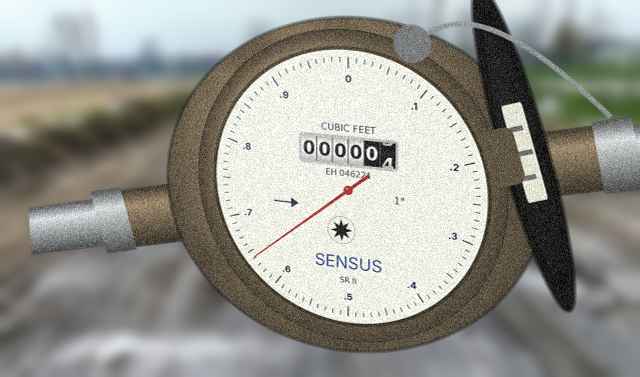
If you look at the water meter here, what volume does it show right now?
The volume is 3.64 ft³
